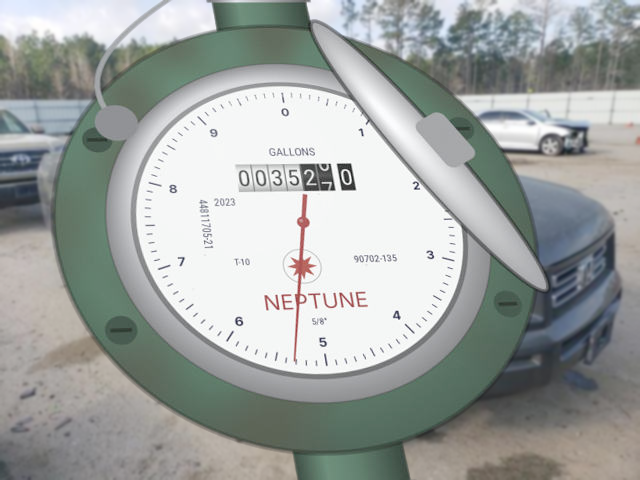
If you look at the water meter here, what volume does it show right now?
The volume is 35265.3 gal
